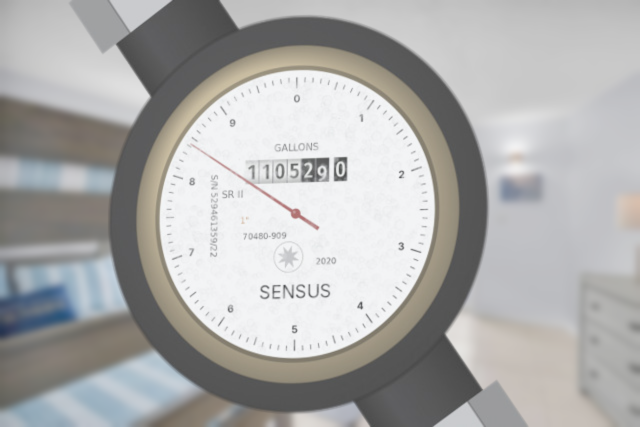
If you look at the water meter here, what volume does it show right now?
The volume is 1105288.4 gal
